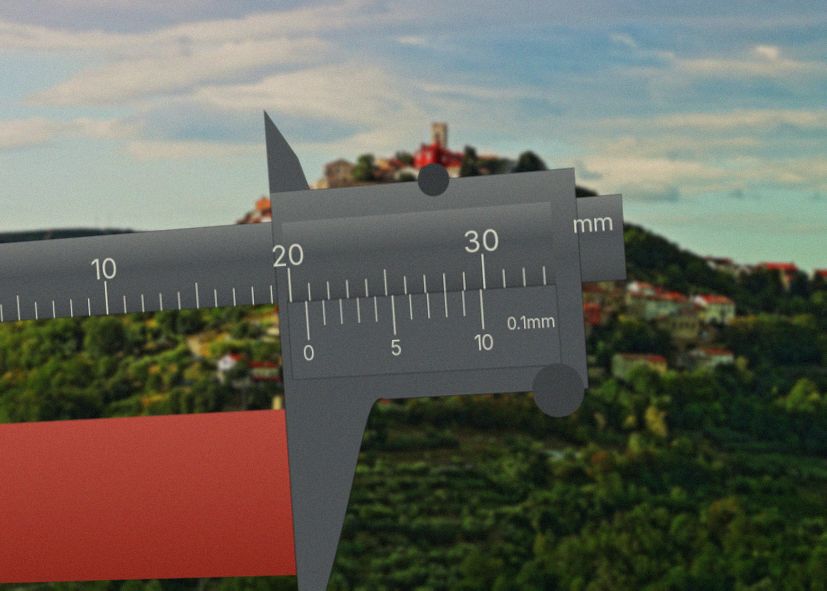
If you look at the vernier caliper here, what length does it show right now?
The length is 20.8 mm
